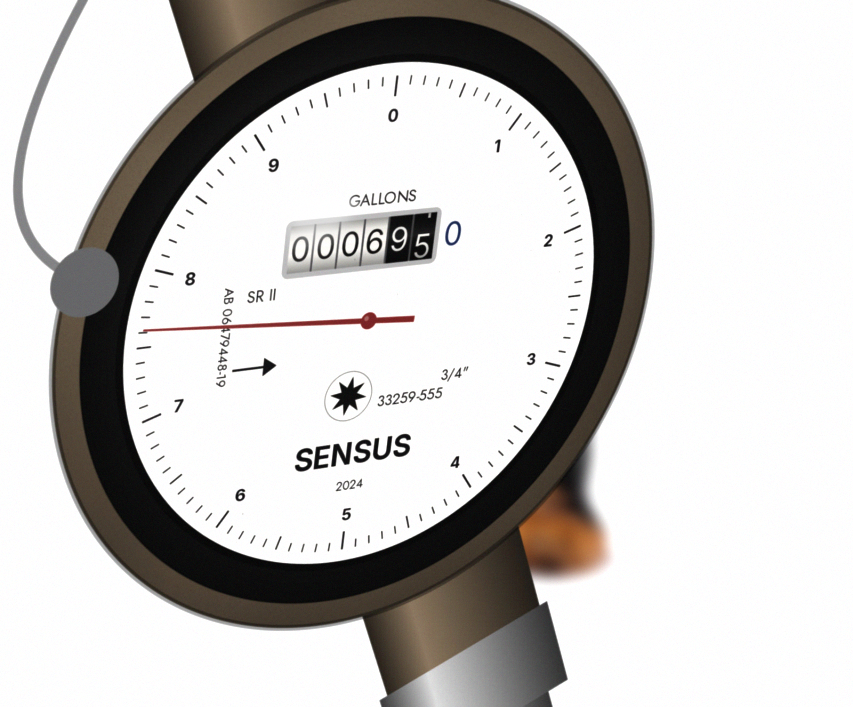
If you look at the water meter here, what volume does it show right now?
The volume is 6947.6 gal
